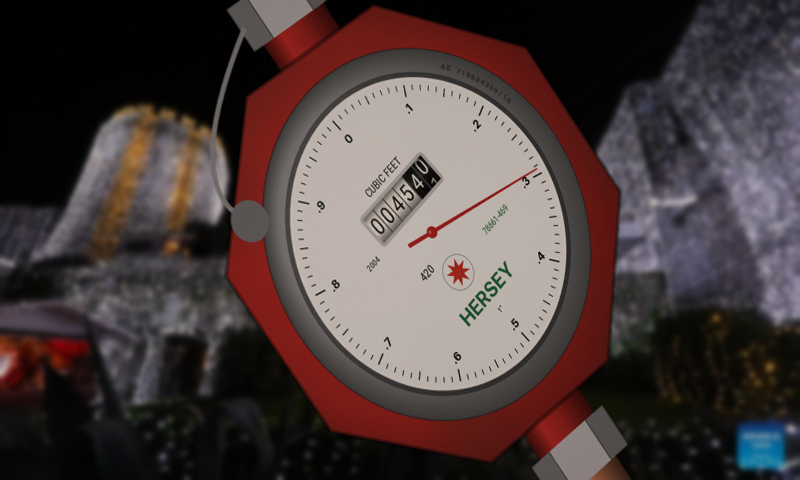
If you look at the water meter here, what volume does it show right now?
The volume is 4540.29 ft³
